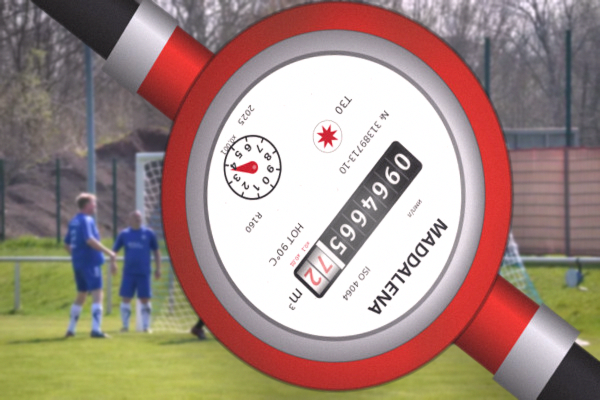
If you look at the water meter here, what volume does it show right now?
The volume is 964665.723 m³
